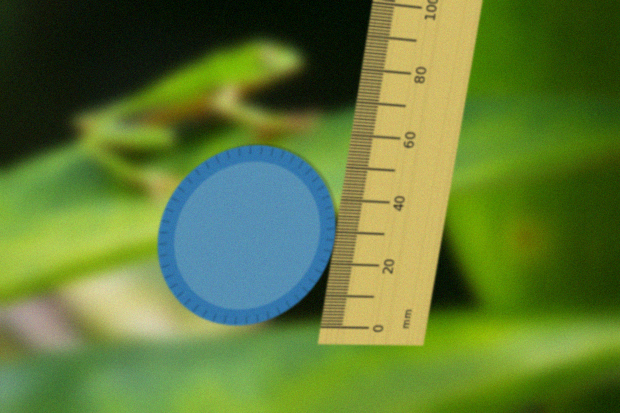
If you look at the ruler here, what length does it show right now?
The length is 55 mm
